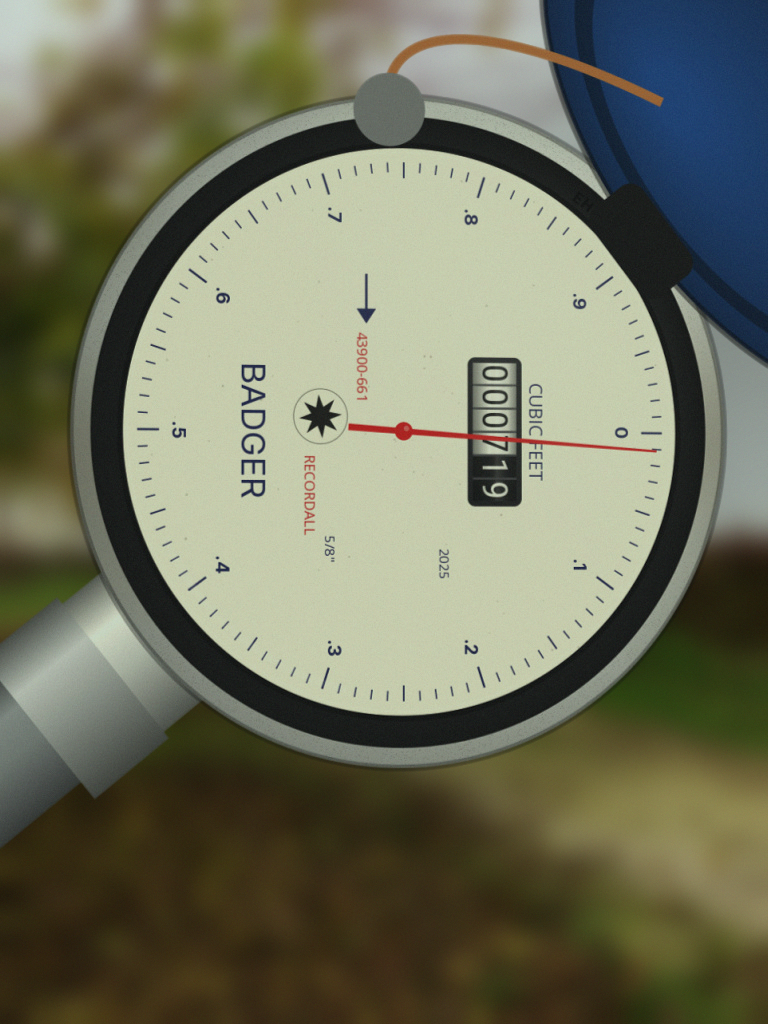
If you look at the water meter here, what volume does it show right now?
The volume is 719.01 ft³
